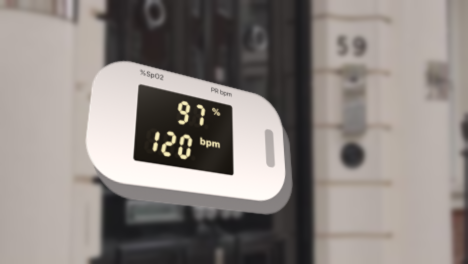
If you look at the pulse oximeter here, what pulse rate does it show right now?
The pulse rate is 120 bpm
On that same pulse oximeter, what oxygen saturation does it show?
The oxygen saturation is 97 %
